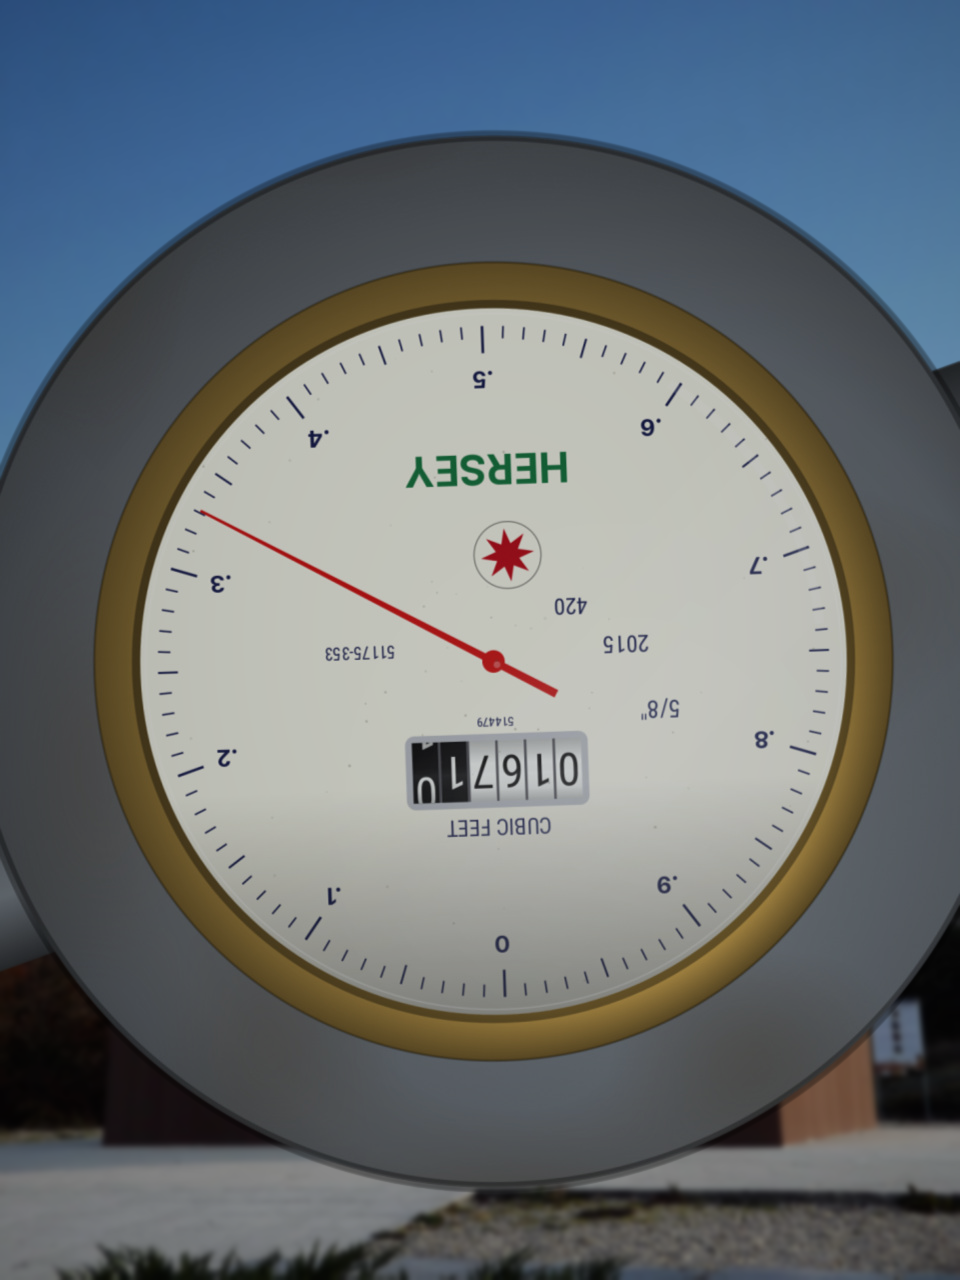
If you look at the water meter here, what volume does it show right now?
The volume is 16710.33 ft³
